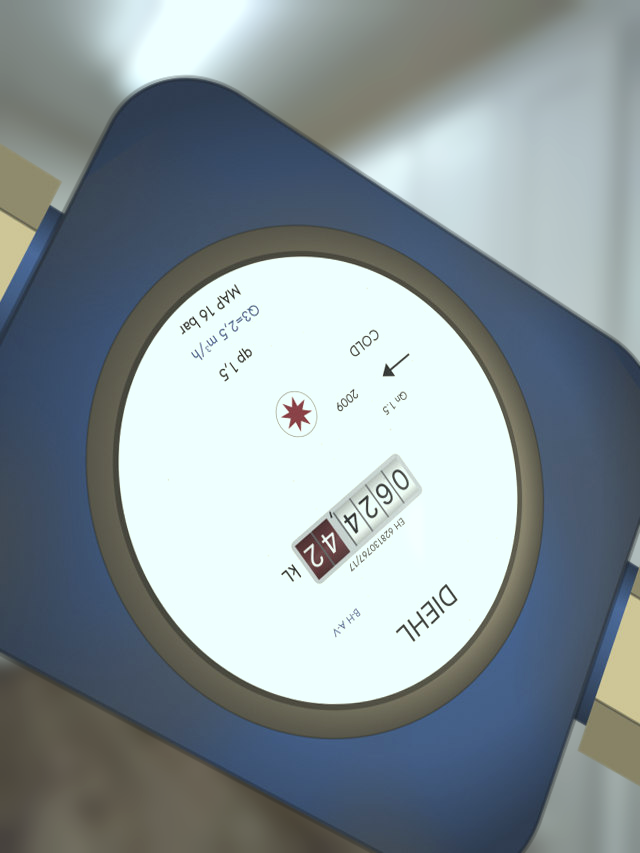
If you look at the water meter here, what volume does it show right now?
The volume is 624.42 kL
